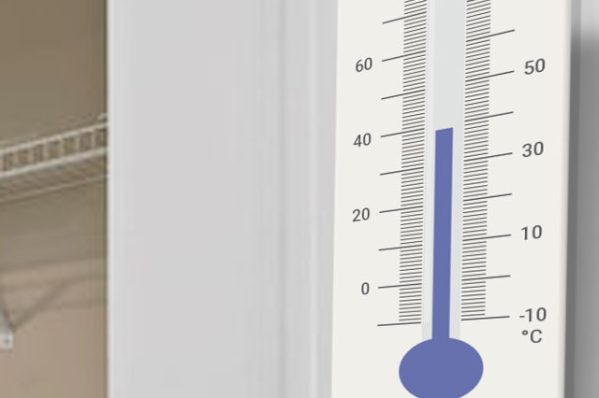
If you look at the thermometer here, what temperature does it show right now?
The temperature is 39 °C
